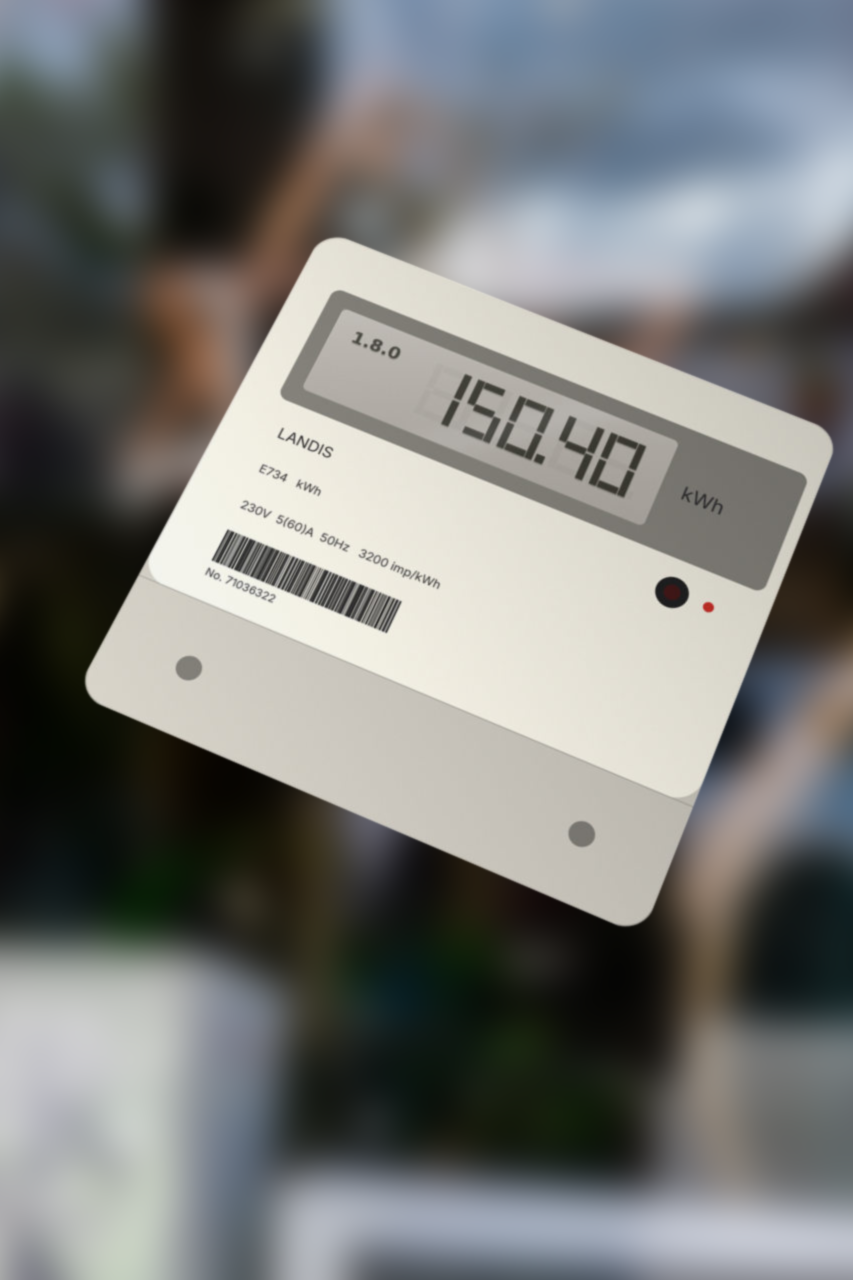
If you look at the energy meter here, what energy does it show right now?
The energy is 150.40 kWh
